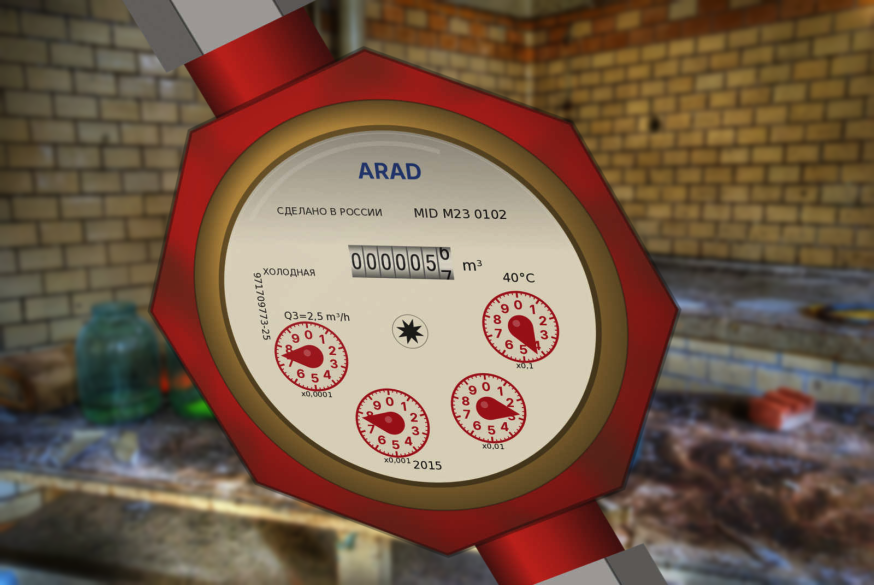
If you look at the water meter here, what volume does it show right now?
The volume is 56.4277 m³
